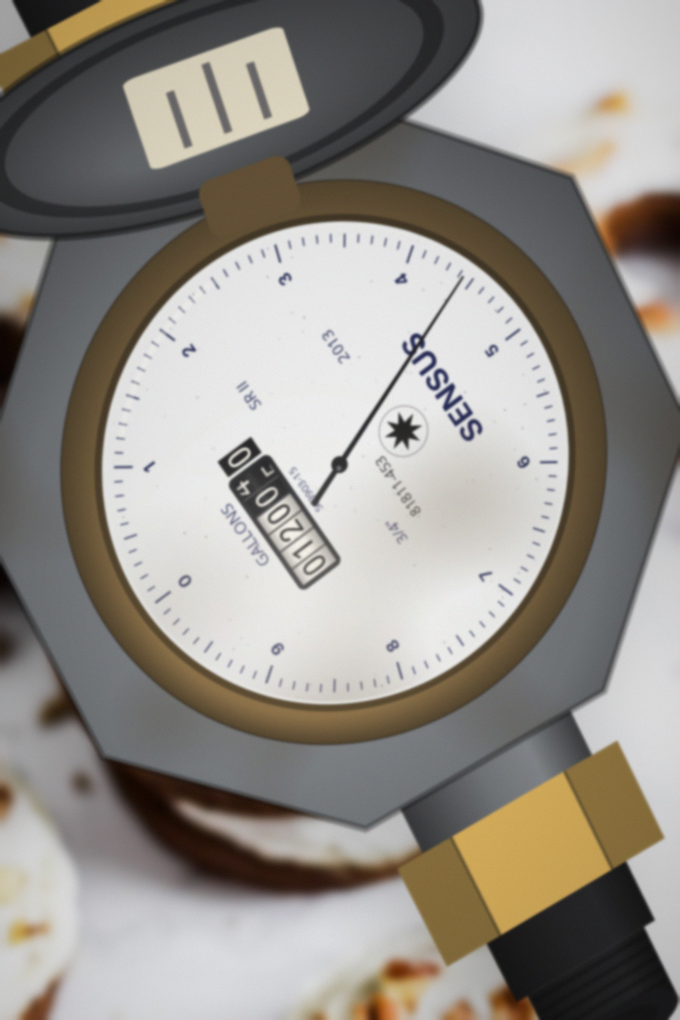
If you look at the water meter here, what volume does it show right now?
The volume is 120044.4 gal
